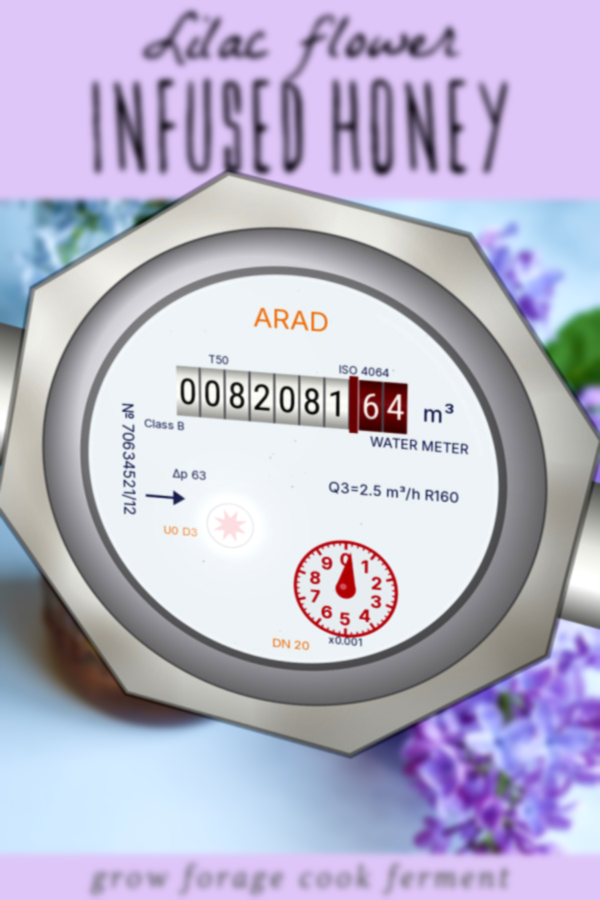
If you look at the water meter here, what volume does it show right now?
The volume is 82081.640 m³
